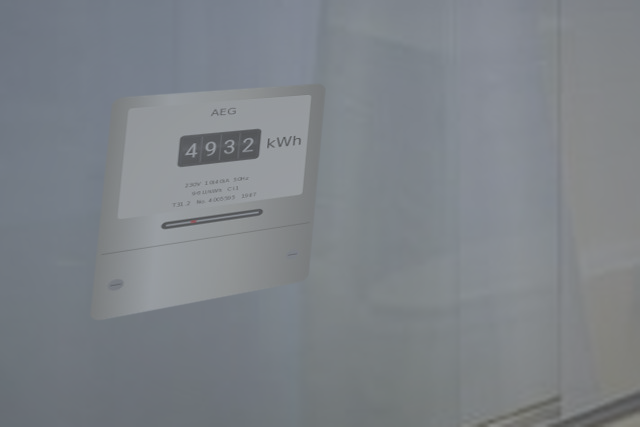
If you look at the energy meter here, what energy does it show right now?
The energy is 4932 kWh
